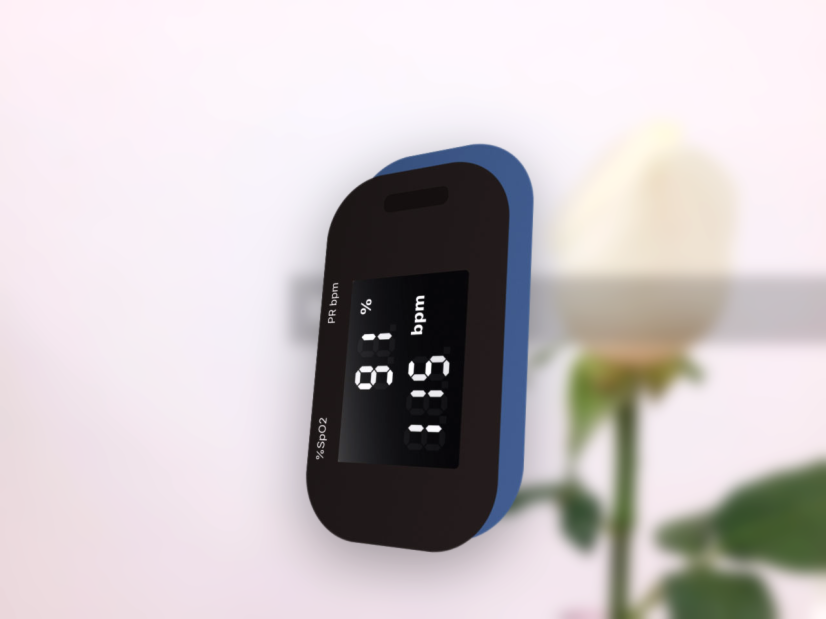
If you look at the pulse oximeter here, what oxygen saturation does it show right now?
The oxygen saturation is 91 %
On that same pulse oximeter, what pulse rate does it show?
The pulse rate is 115 bpm
